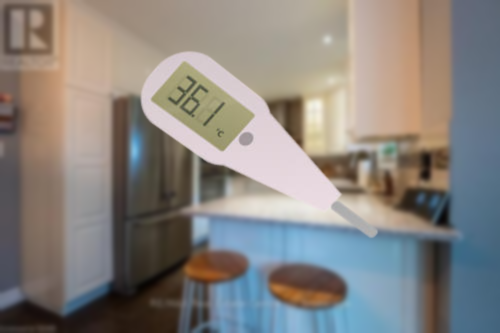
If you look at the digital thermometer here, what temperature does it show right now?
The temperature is 36.1 °C
